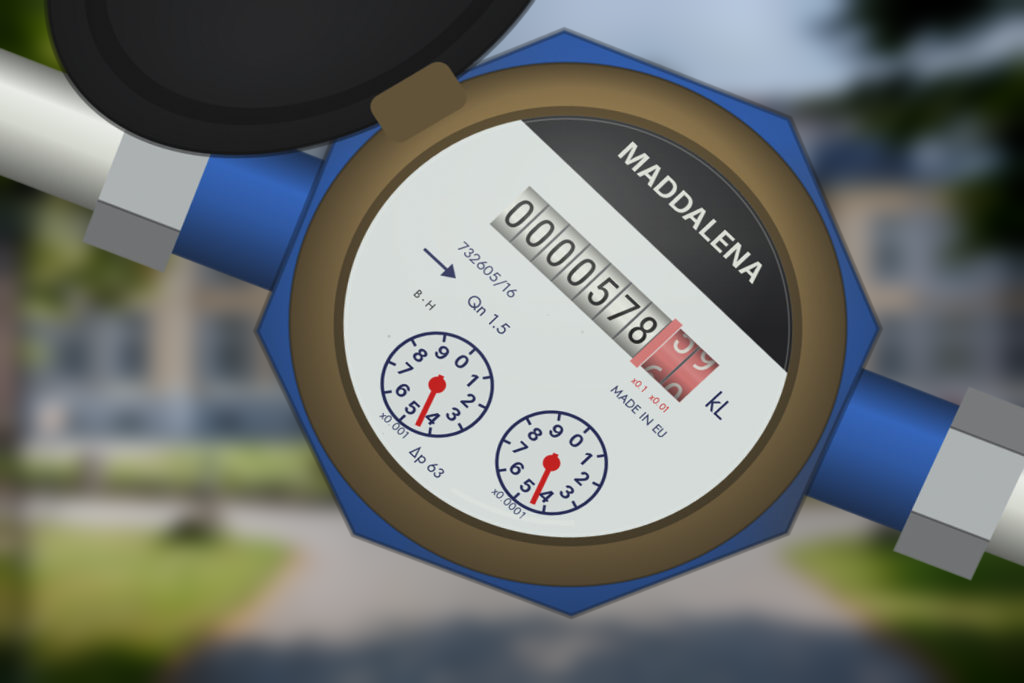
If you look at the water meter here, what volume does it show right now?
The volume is 578.5944 kL
